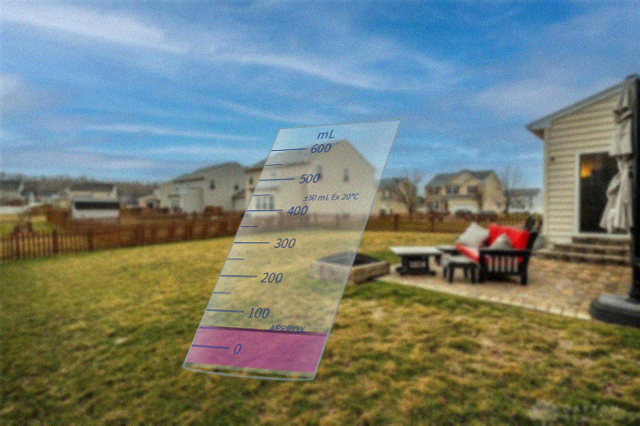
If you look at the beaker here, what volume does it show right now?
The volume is 50 mL
